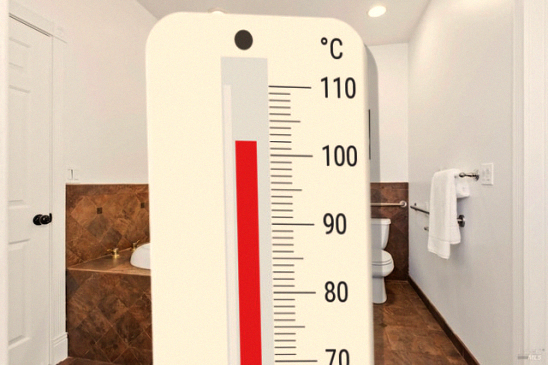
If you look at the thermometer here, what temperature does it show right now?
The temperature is 102 °C
